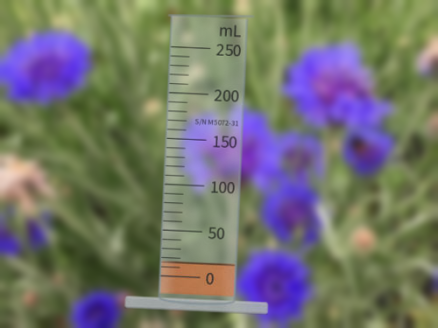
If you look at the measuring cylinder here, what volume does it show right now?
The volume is 15 mL
